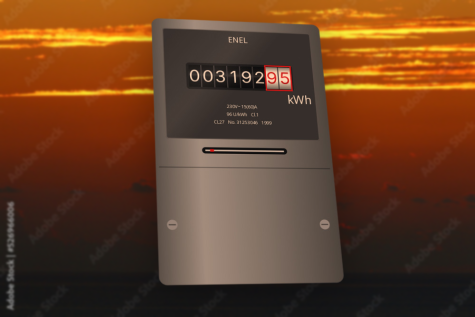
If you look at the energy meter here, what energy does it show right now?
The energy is 3192.95 kWh
